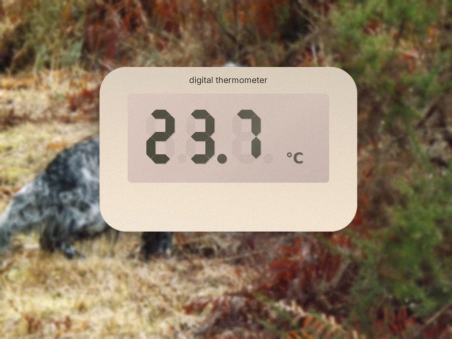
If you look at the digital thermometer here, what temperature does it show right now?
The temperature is 23.7 °C
